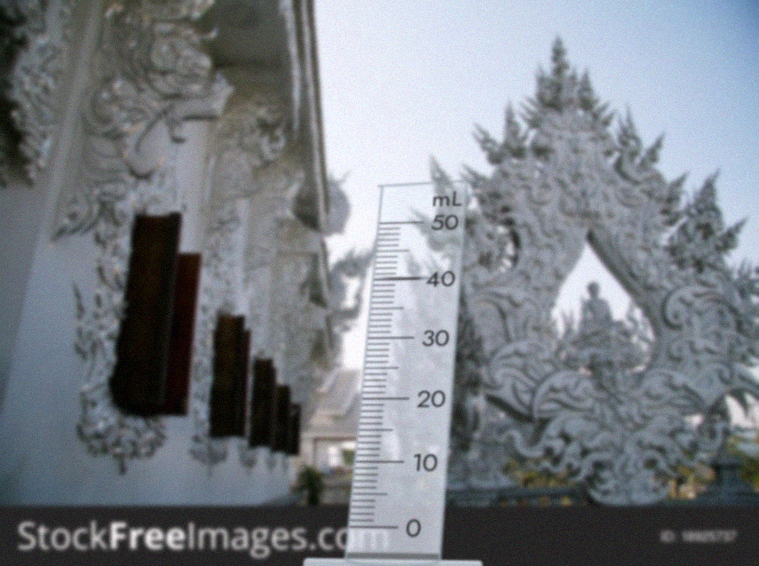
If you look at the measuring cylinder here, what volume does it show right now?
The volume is 40 mL
